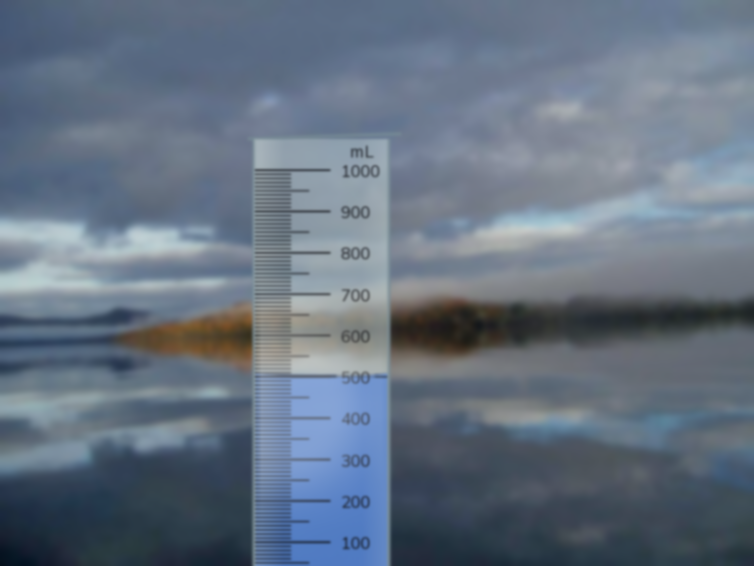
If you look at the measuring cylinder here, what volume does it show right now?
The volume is 500 mL
